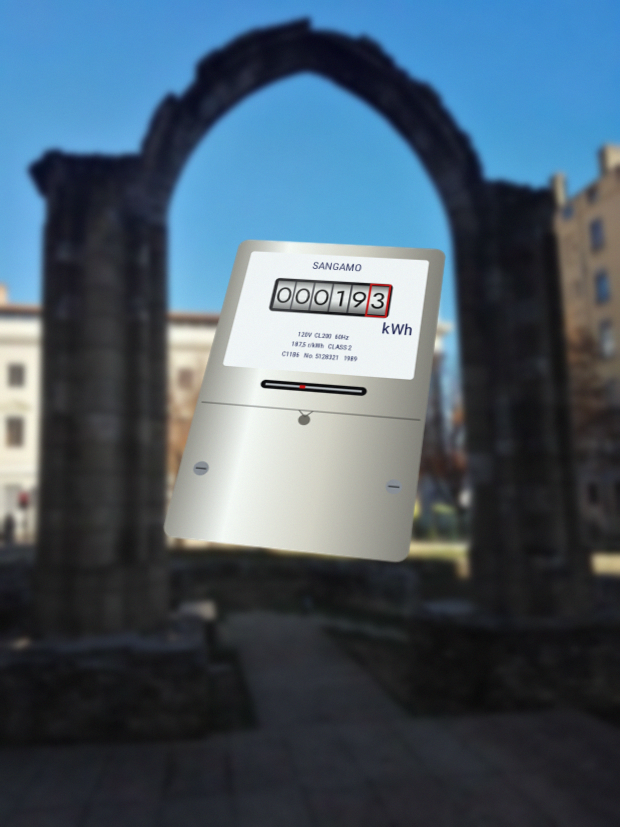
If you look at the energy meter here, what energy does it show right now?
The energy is 19.3 kWh
